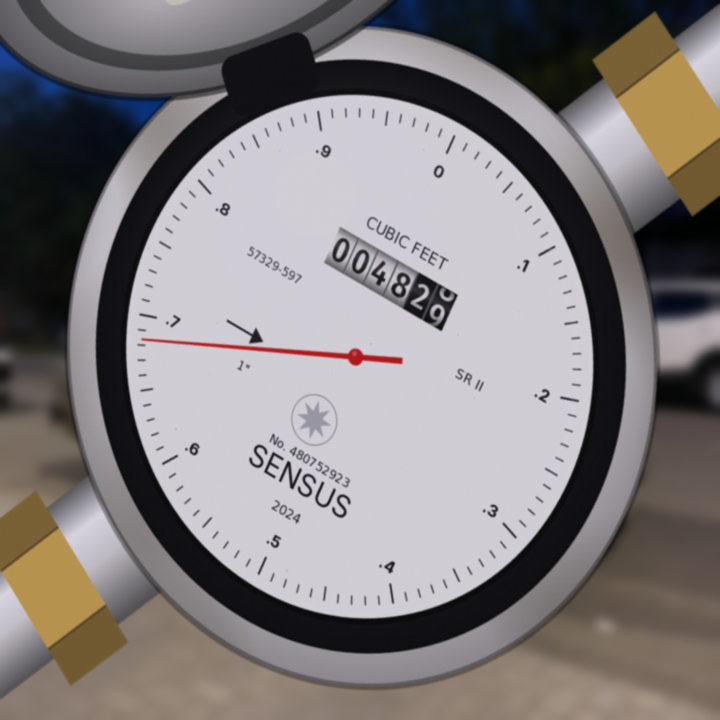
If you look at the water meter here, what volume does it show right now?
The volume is 4828.68 ft³
